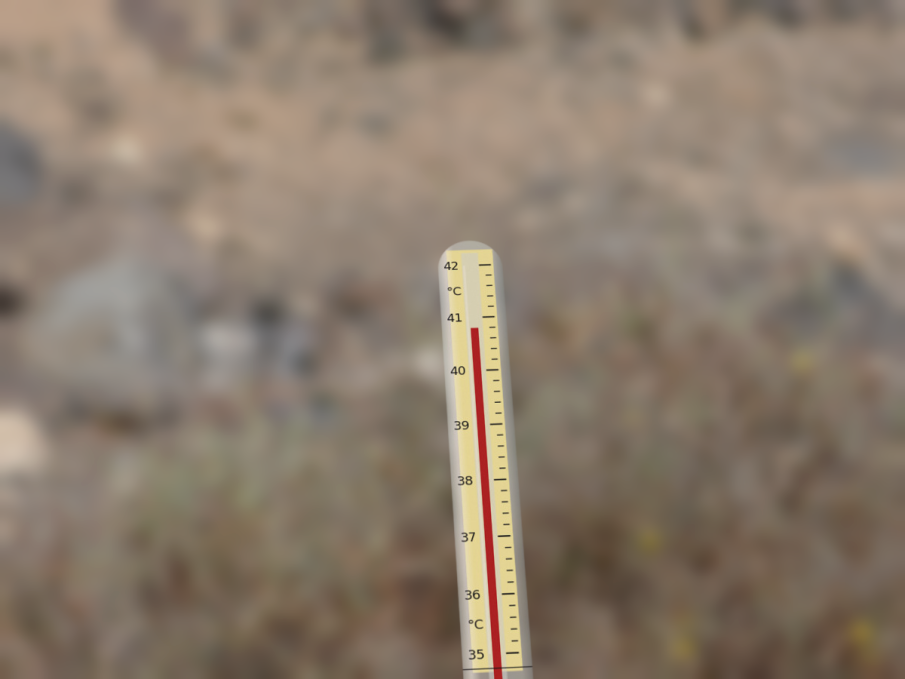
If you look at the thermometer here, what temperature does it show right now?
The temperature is 40.8 °C
